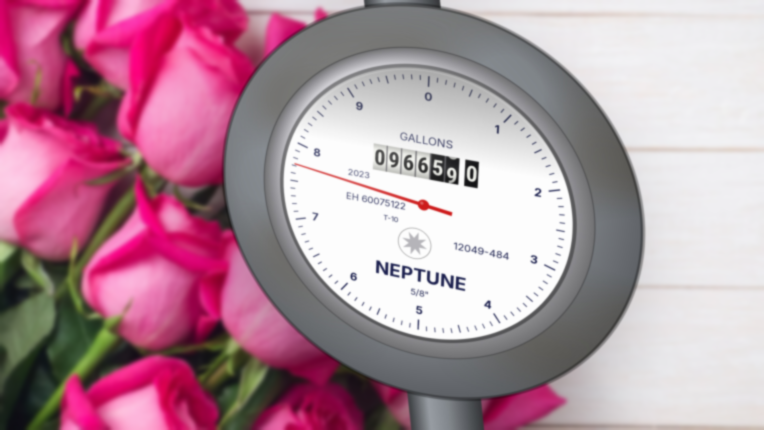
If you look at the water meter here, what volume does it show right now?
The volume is 966587.7 gal
